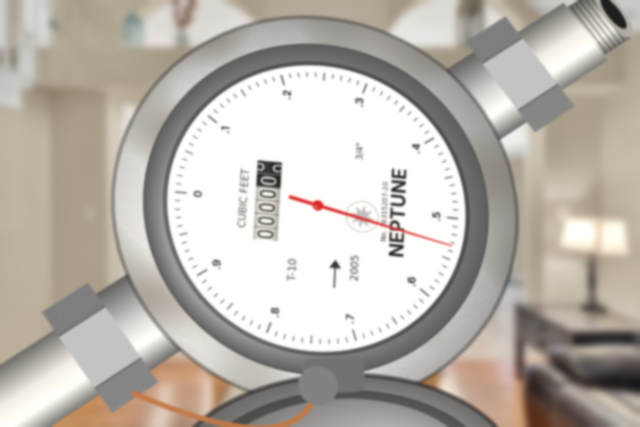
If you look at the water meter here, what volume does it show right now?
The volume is 8.53 ft³
